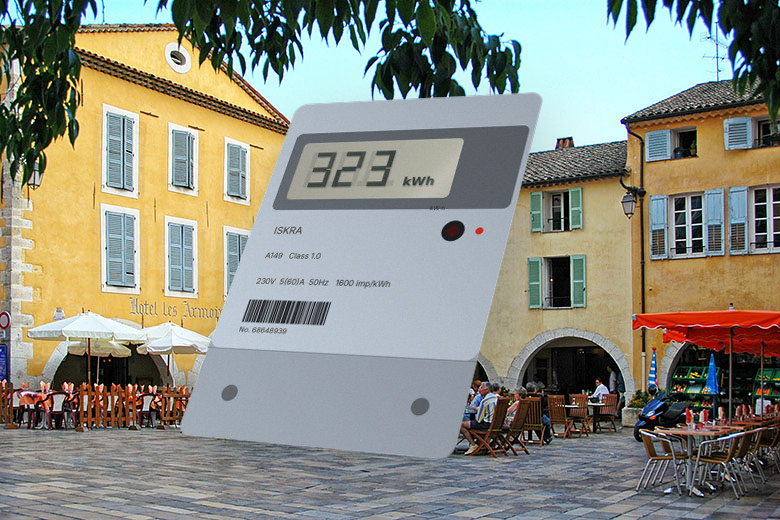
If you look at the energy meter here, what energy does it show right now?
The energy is 323 kWh
